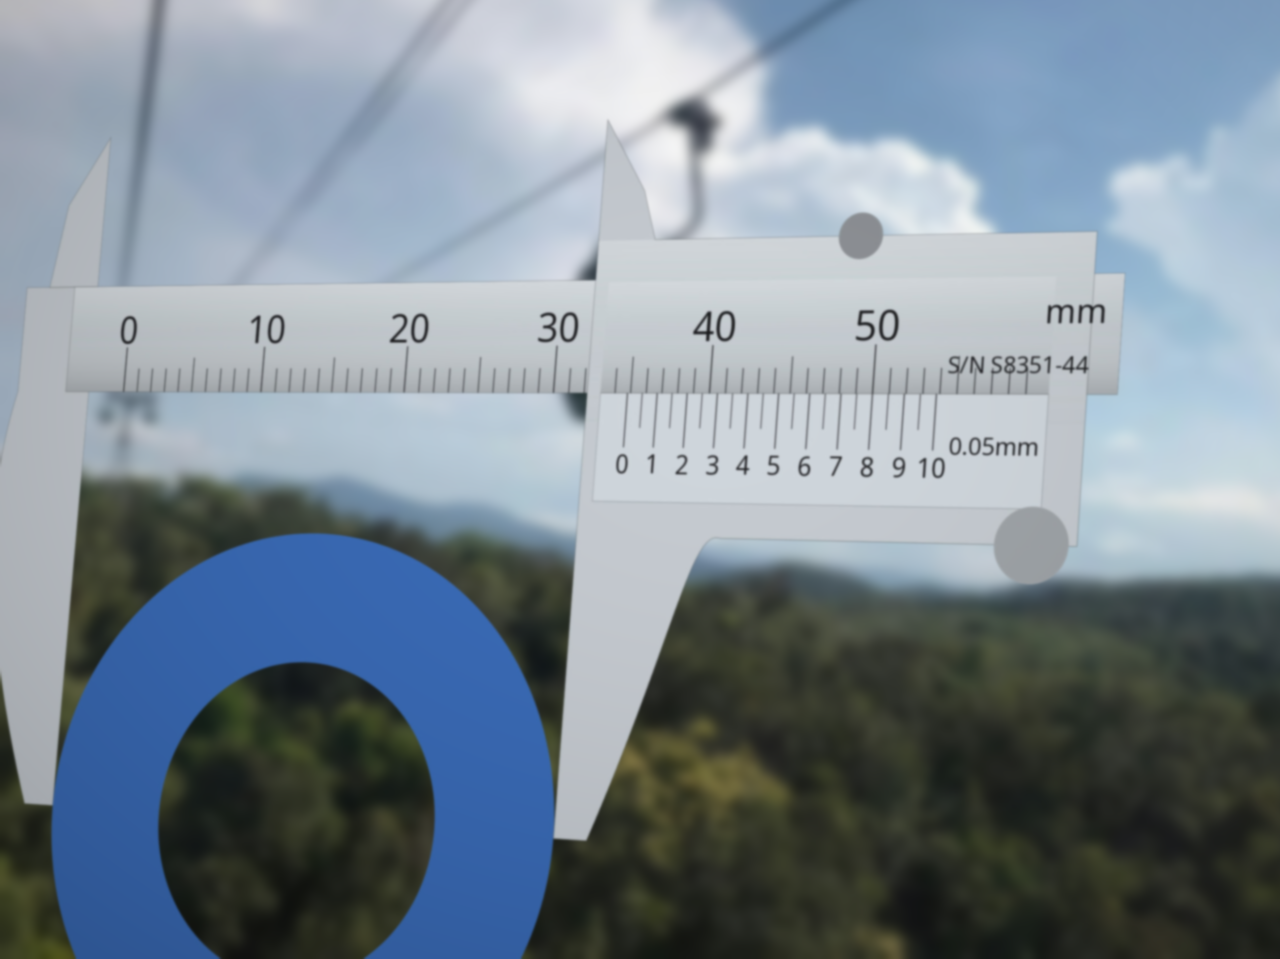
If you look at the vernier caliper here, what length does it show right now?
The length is 34.8 mm
